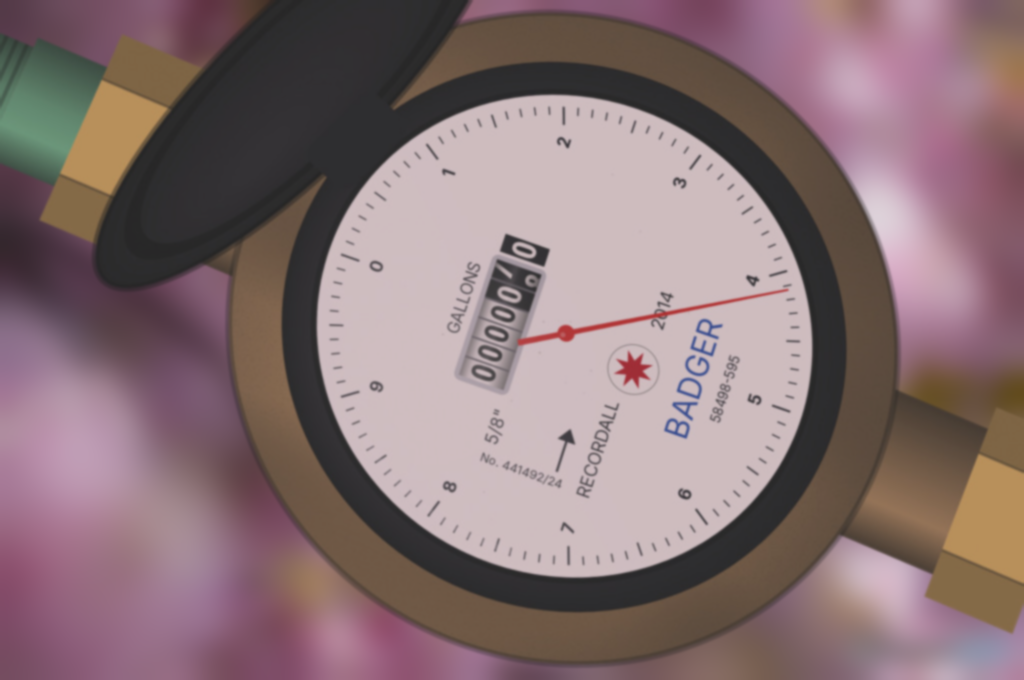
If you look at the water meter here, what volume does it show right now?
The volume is 74.1 gal
